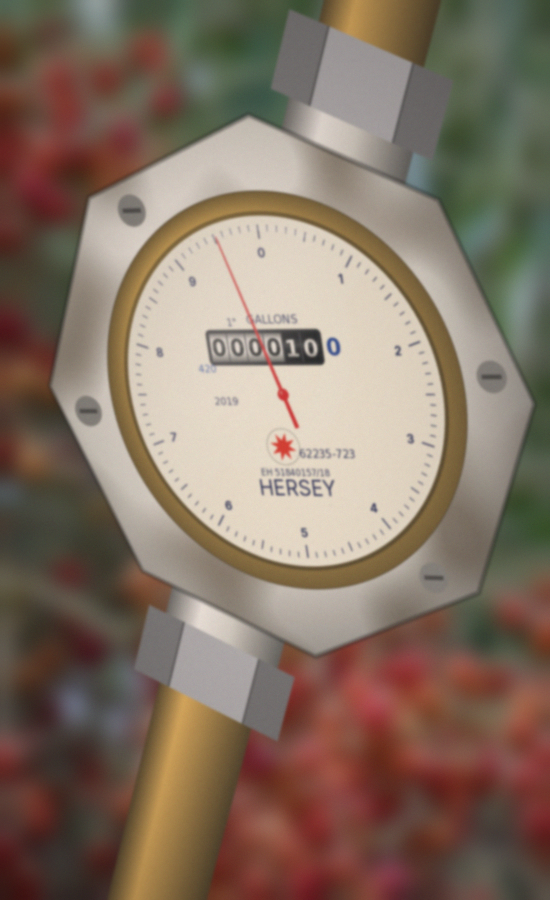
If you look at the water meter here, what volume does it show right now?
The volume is 99.5 gal
